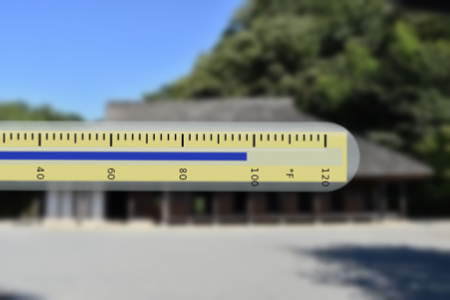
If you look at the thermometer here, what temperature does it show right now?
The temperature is 98 °F
